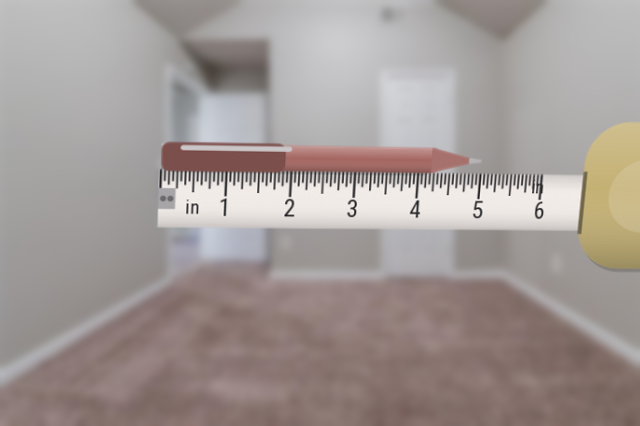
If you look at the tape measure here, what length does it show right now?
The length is 5 in
